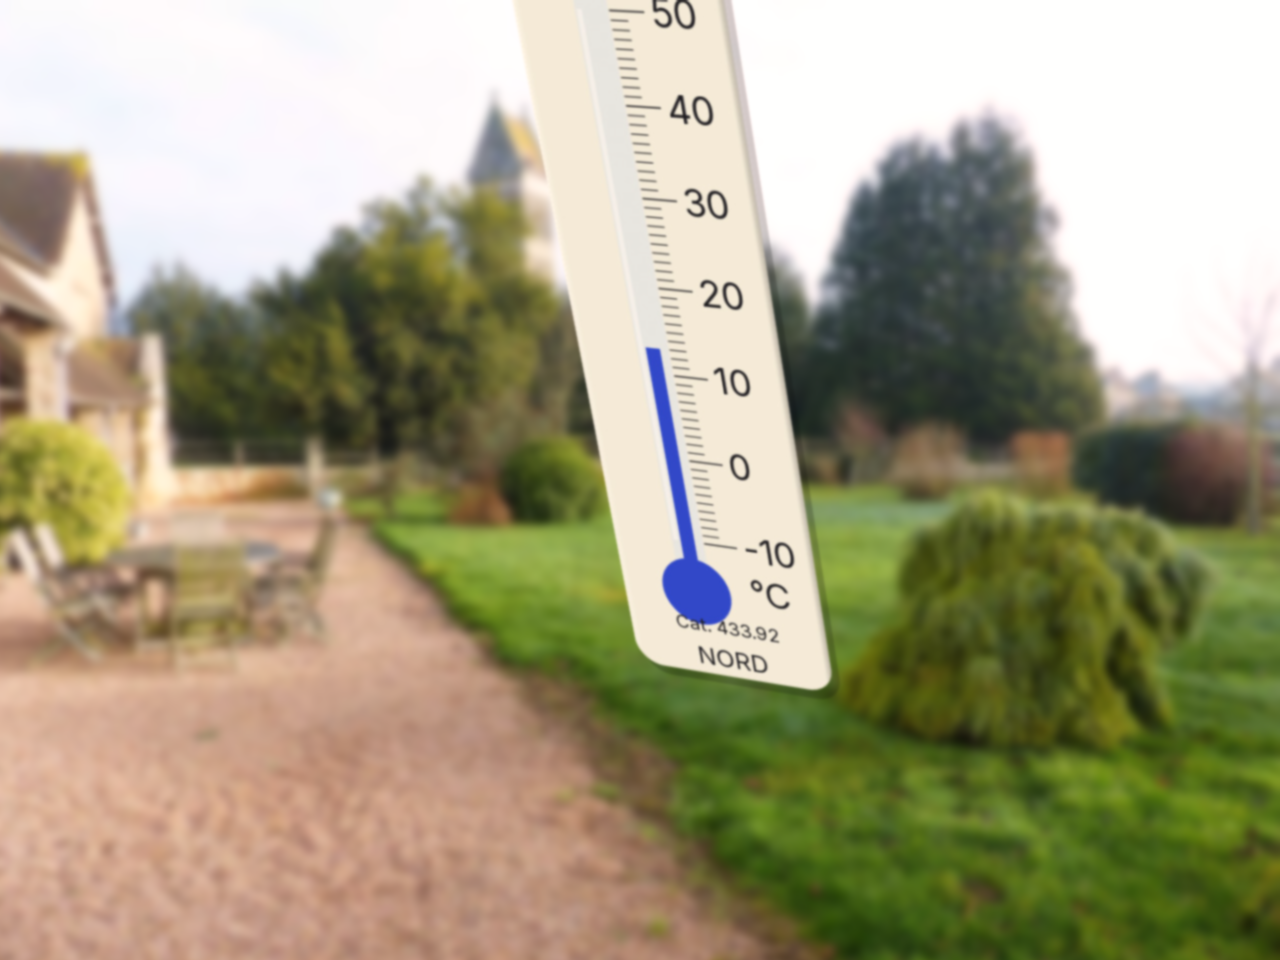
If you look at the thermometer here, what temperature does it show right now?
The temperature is 13 °C
